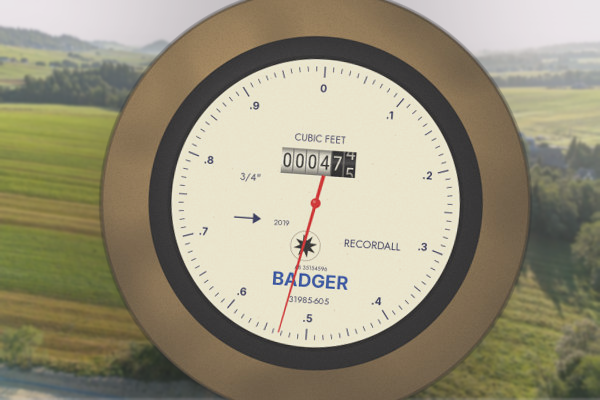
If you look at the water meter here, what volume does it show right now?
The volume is 474.53 ft³
